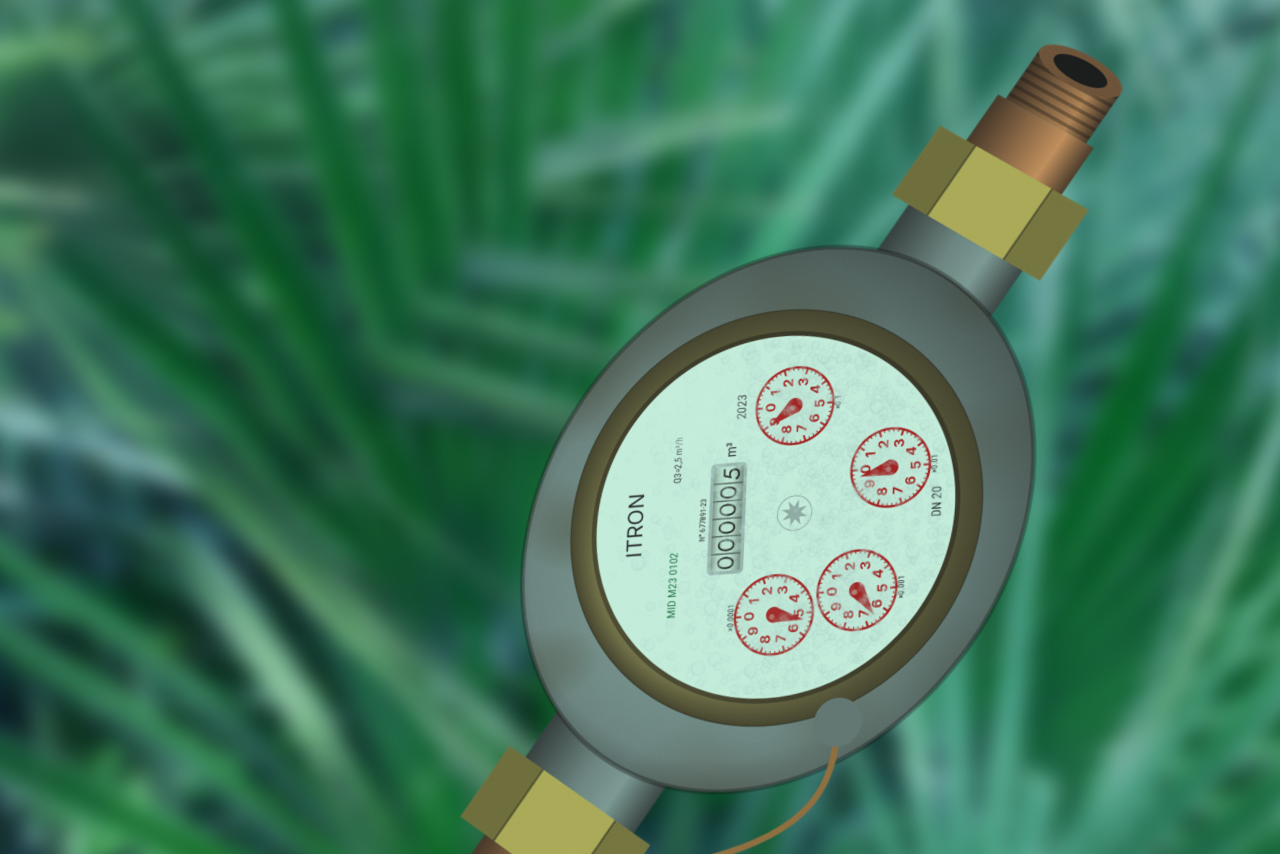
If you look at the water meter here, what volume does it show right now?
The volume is 4.8965 m³
